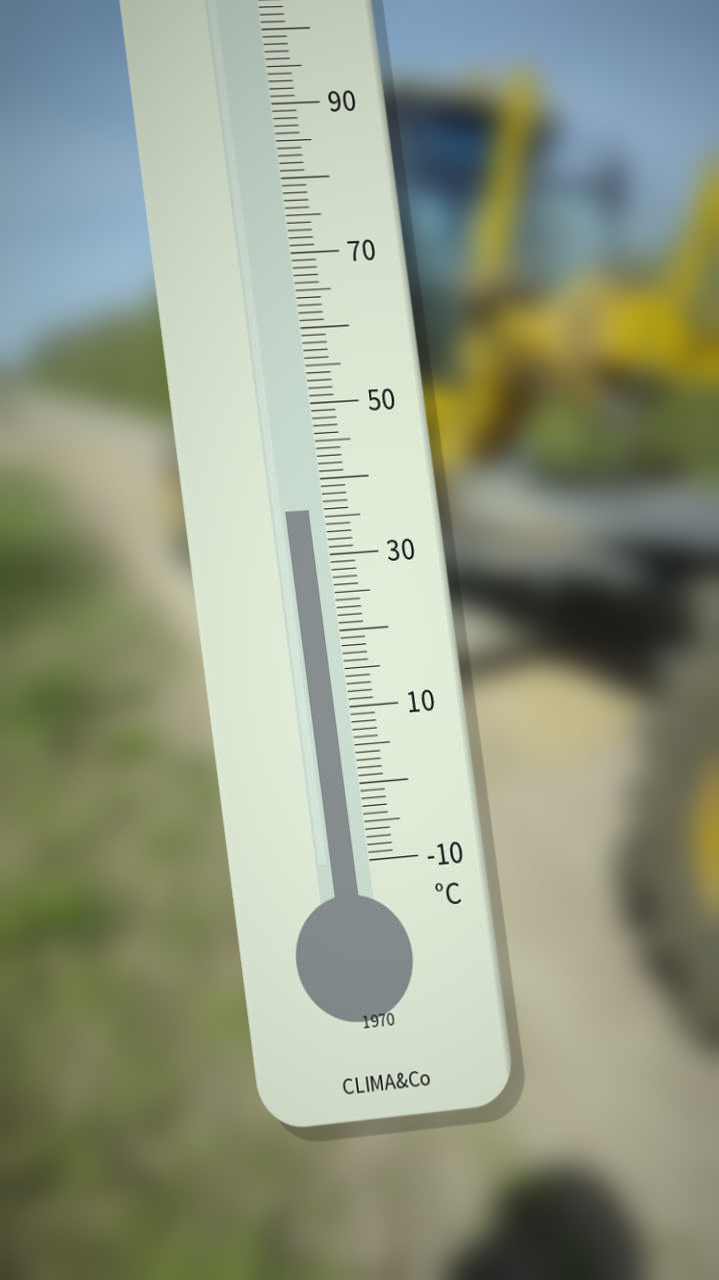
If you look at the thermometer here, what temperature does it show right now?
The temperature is 36 °C
